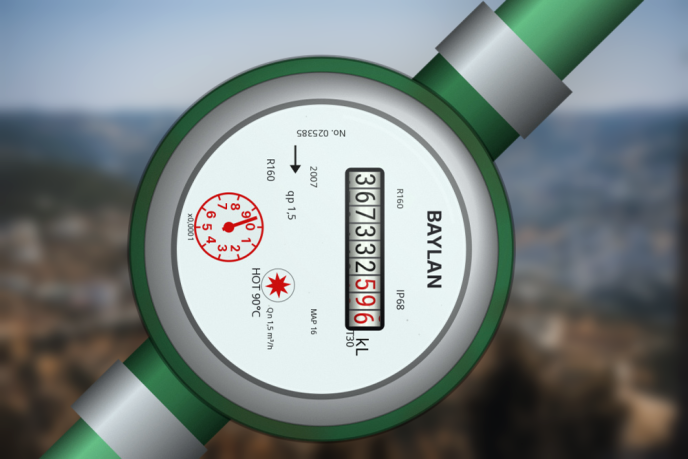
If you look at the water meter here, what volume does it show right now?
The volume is 367332.5959 kL
